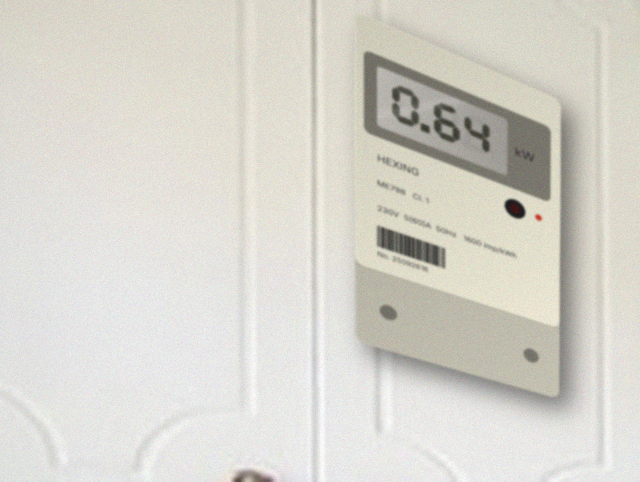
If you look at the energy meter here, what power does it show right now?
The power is 0.64 kW
